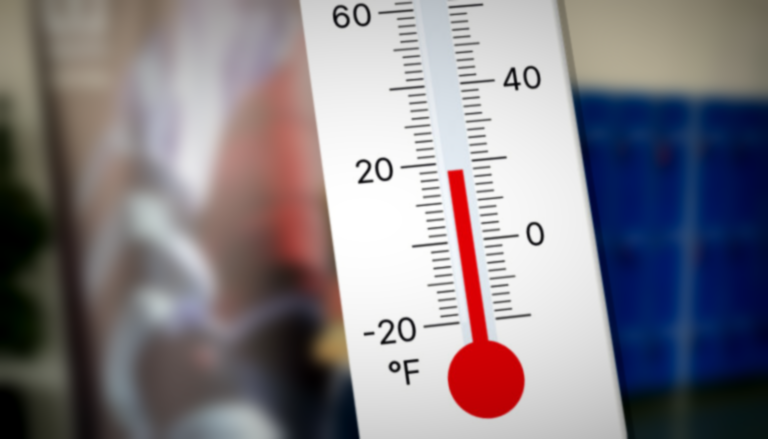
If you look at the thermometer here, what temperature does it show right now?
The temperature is 18 °F
